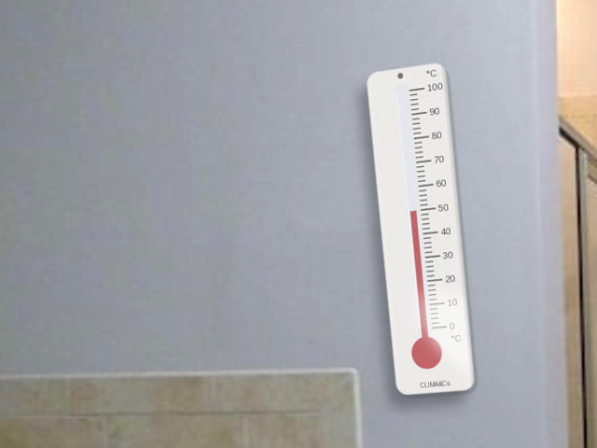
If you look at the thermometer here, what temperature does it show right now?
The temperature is 50 °C
